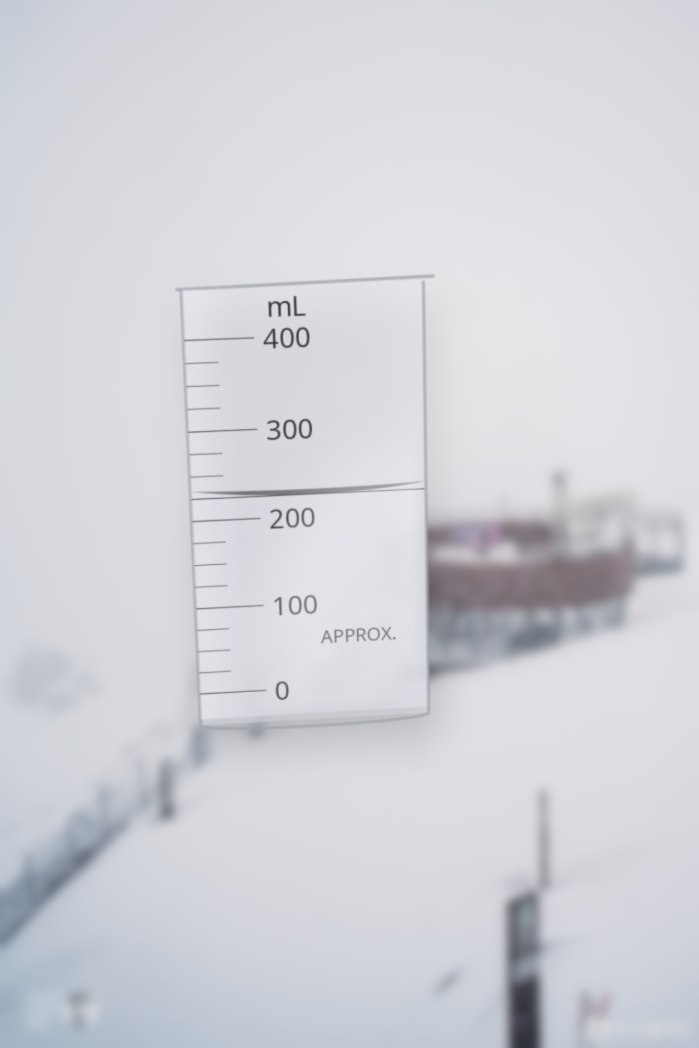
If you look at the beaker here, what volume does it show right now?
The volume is 225 mL
